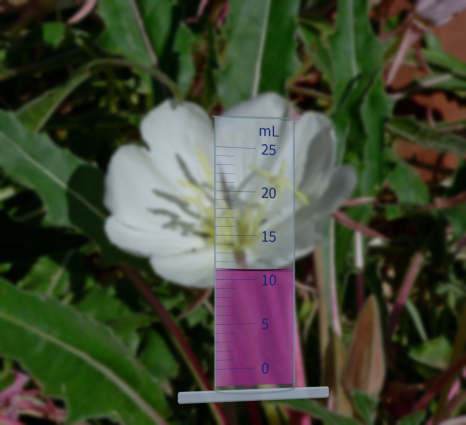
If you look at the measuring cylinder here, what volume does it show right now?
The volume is 11 mL
